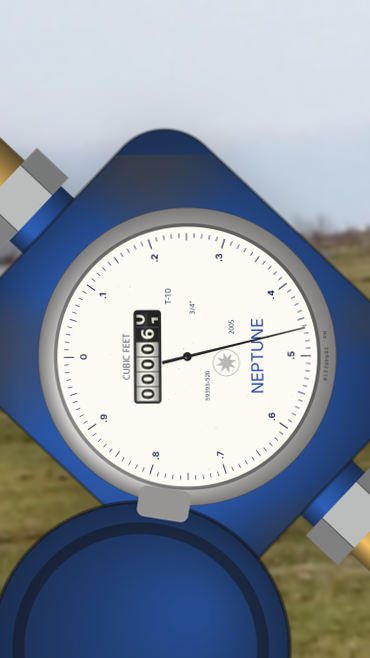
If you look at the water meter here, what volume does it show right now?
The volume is 60.46 ft³
